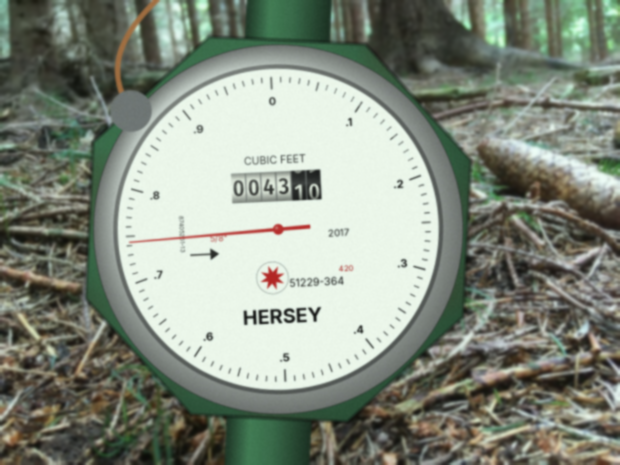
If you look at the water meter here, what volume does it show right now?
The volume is 4309.74 ft³
